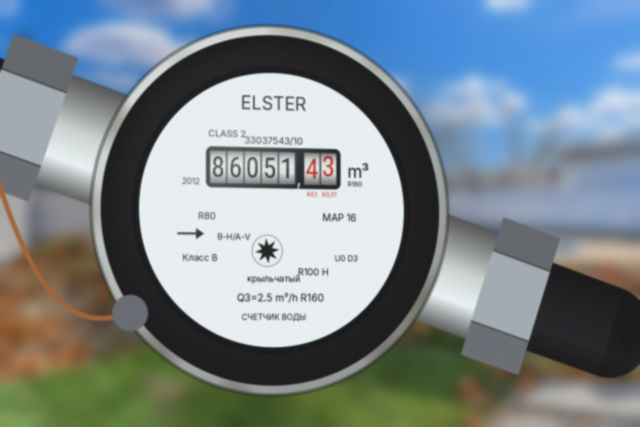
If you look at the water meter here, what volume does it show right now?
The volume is 86051.43 m³
